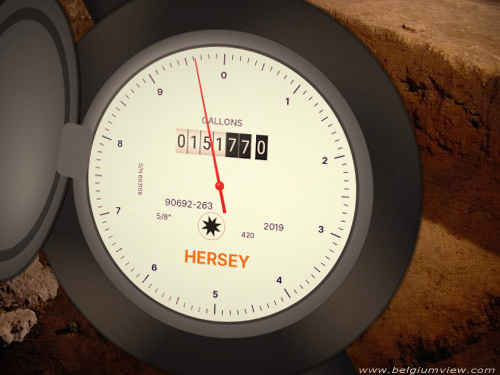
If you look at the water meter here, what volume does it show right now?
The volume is 151769.6 gal
